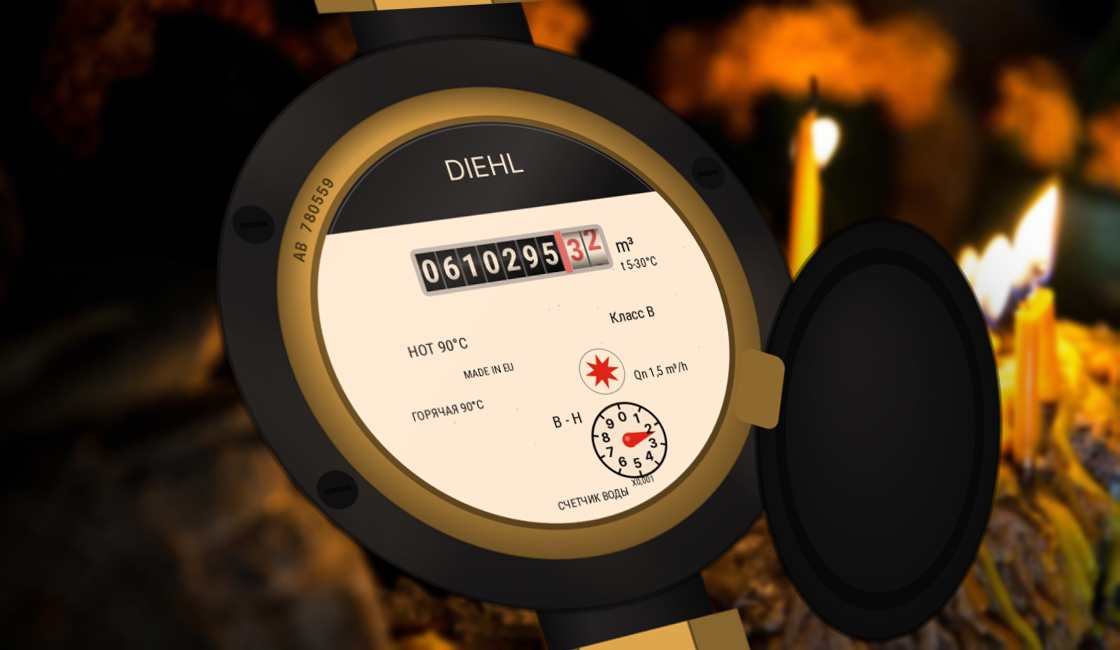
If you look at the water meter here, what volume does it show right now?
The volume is 610295.322 m³
